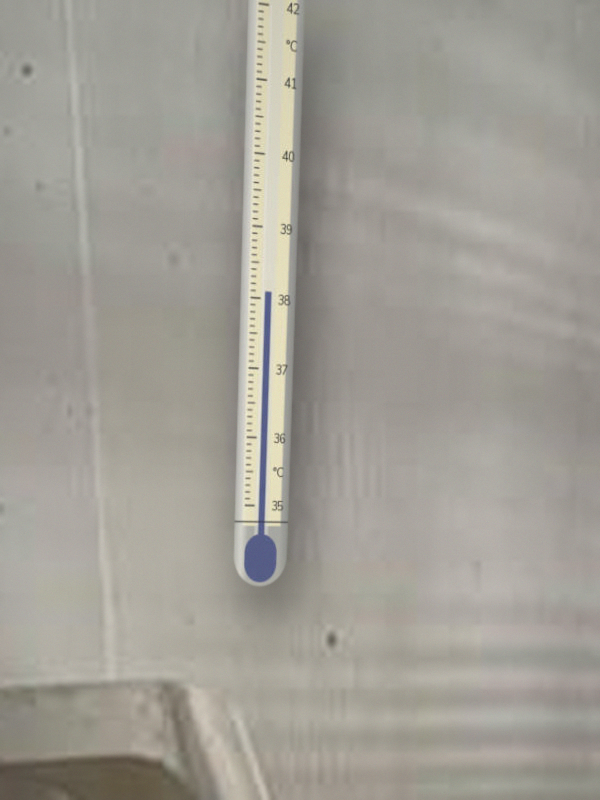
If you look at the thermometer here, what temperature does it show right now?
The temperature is 38.1 °C
